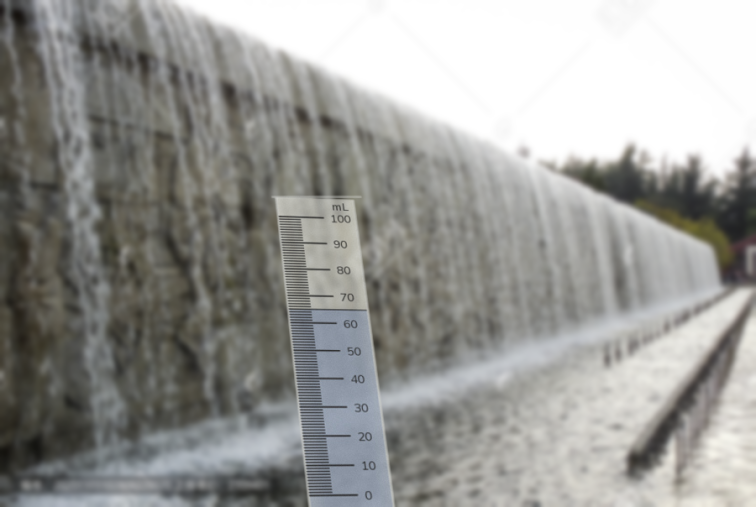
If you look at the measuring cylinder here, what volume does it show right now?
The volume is 65 mL
